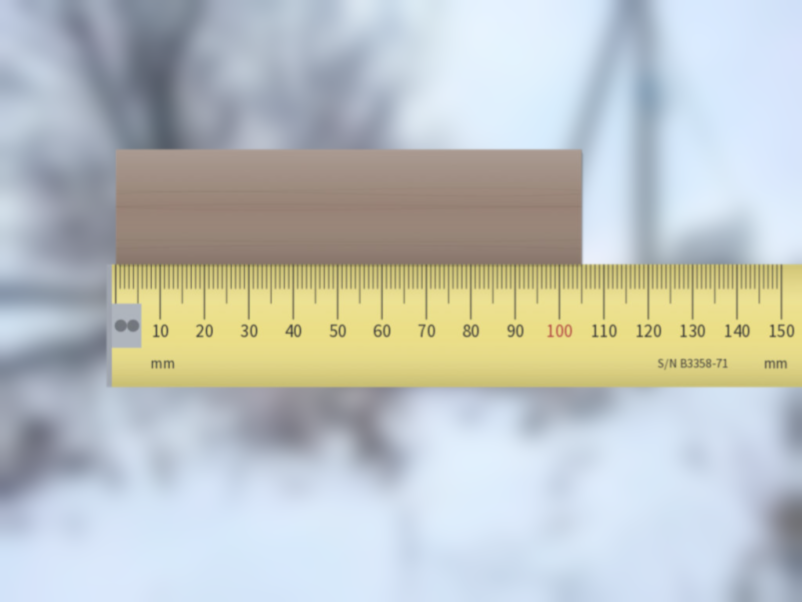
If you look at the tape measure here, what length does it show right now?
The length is 105 mm
